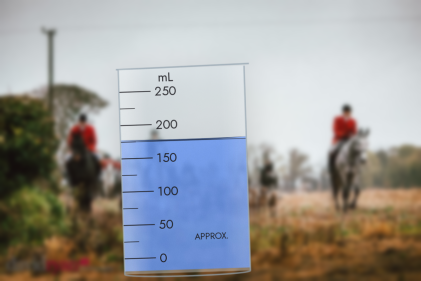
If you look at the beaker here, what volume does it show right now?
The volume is 175 mL
